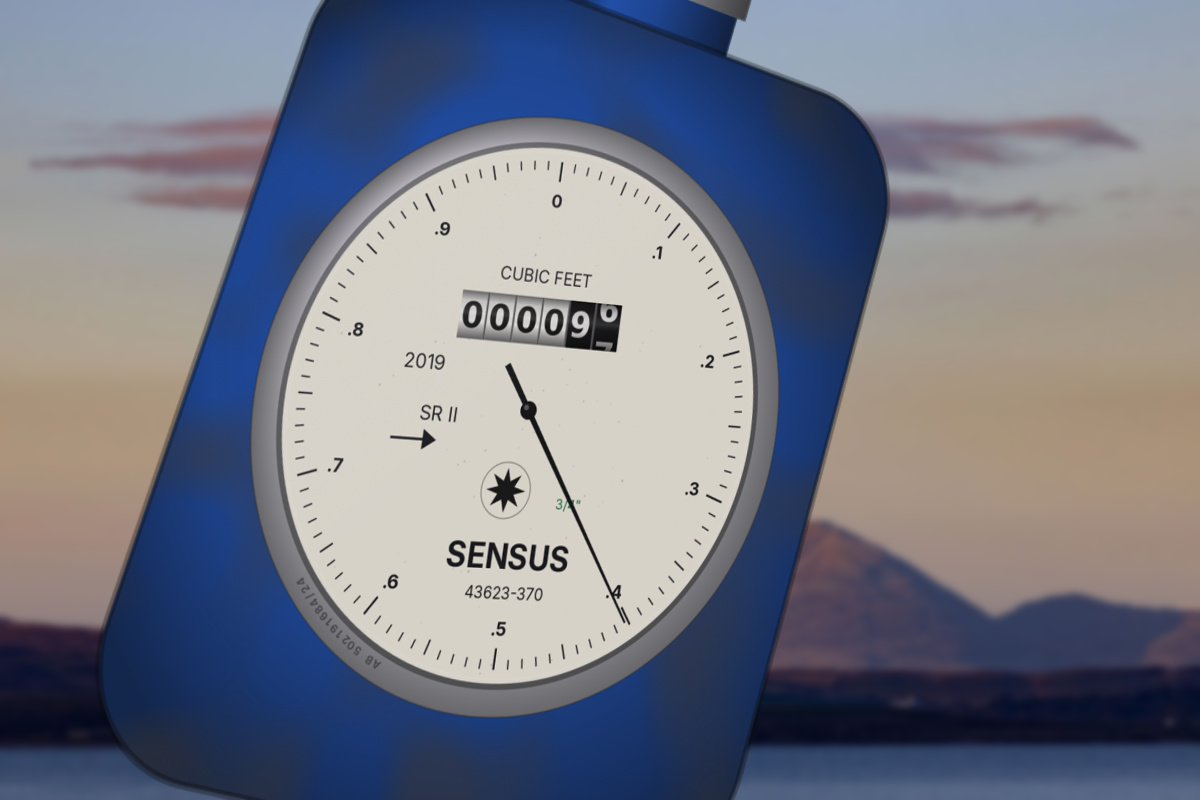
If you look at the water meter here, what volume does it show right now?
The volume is 96.40 ft³
